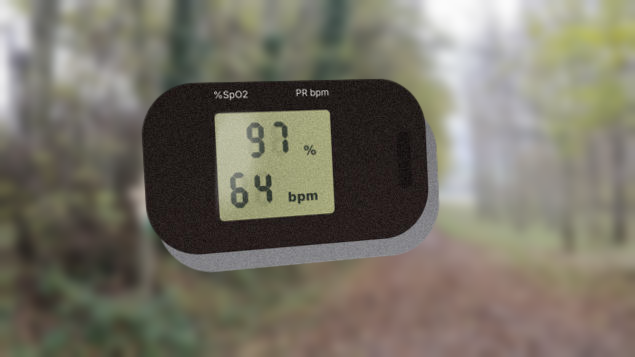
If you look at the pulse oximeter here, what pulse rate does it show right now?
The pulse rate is 64 bpm
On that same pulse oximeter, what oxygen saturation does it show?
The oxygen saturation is 97 %
